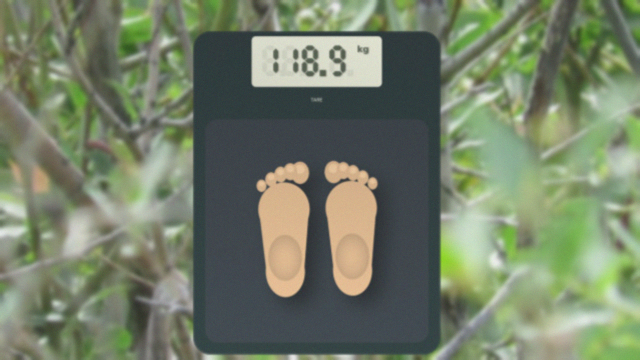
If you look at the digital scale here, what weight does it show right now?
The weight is 118.9 kg
